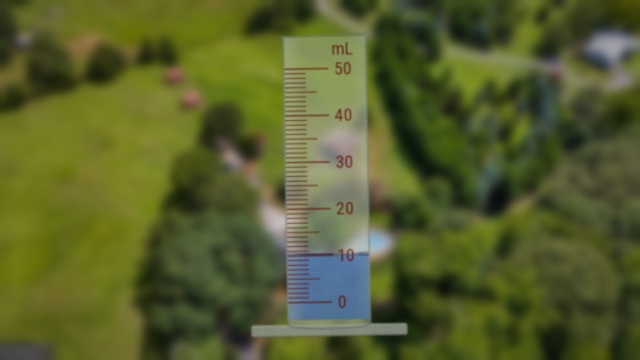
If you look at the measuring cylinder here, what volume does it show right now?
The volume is 10 mL
